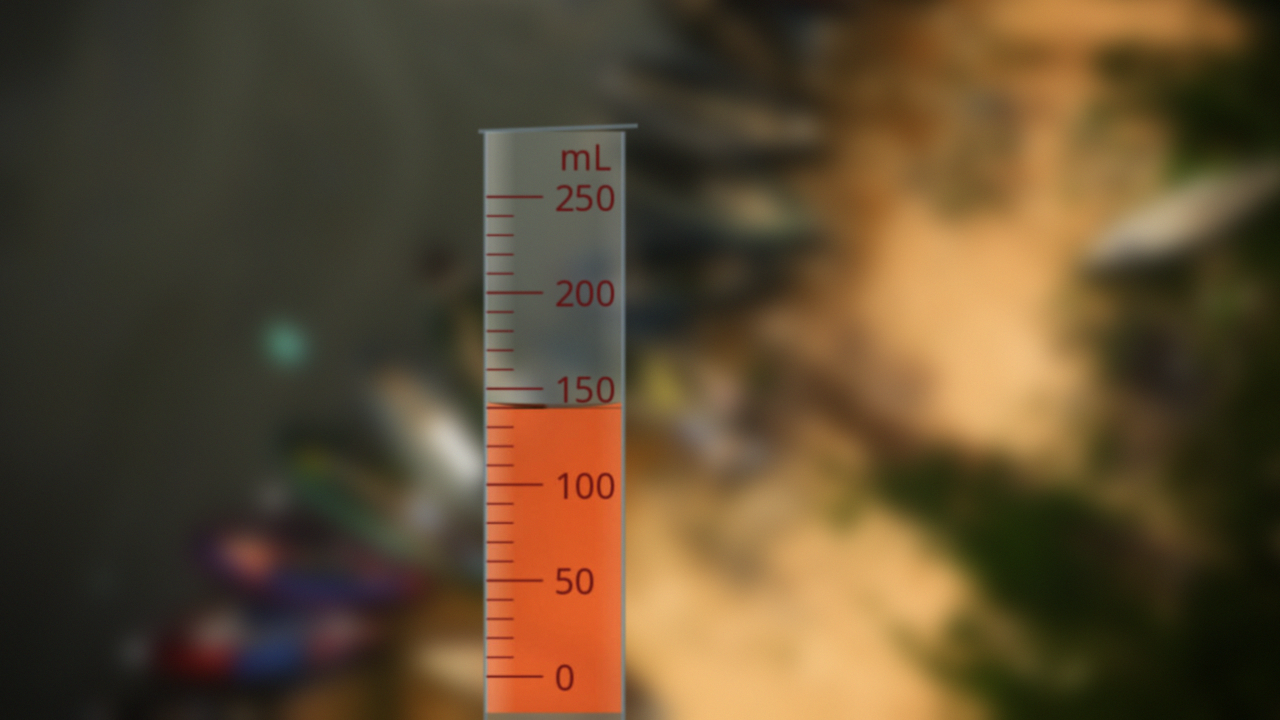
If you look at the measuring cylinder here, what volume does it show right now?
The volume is 140 mL
